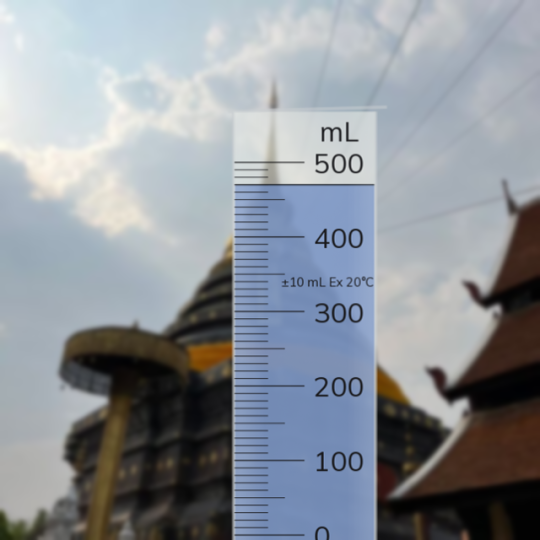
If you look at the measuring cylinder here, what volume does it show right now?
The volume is 470 mL
